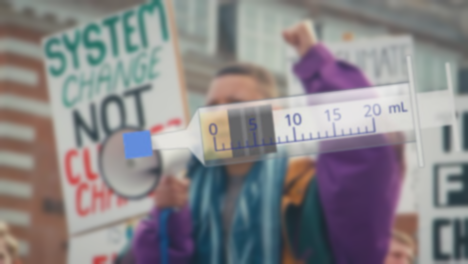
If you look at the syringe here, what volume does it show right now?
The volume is 2 mL
